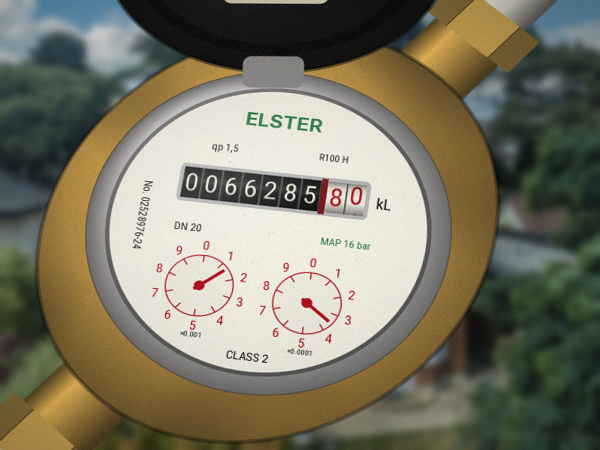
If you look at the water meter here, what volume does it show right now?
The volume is 66285.8013 kL
